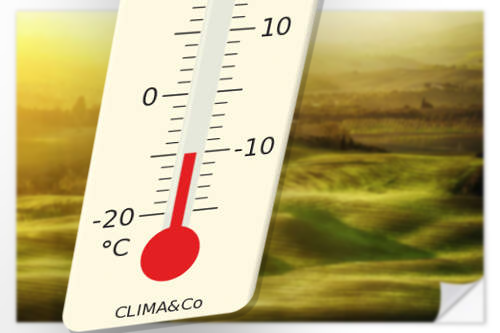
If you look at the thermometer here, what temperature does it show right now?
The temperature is -10 °C
